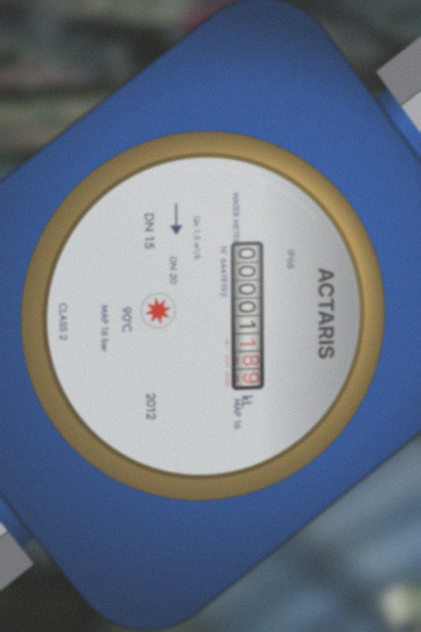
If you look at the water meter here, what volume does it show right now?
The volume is 1.189 kL
